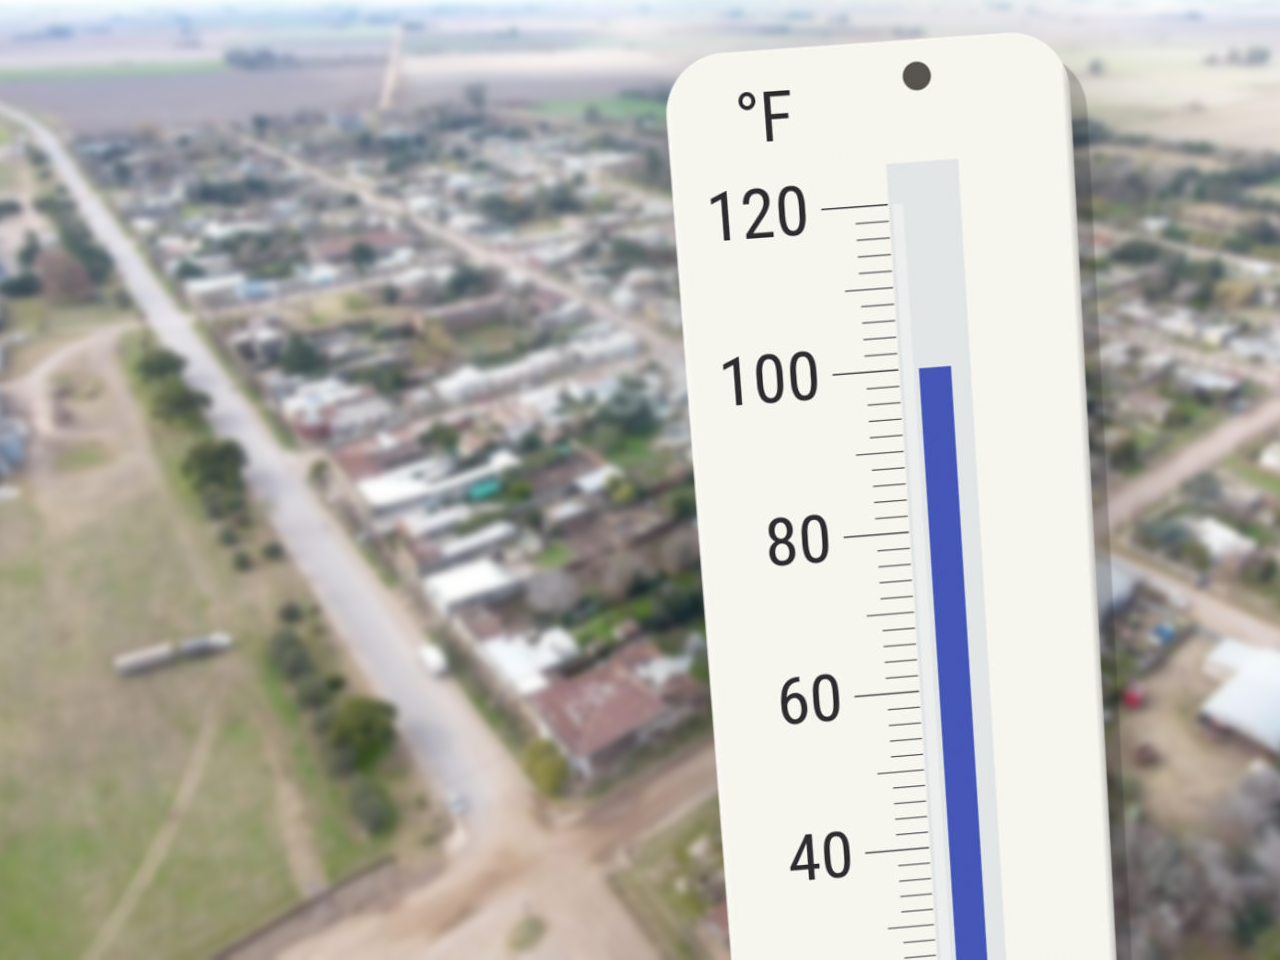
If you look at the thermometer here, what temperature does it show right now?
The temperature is 100 °F
